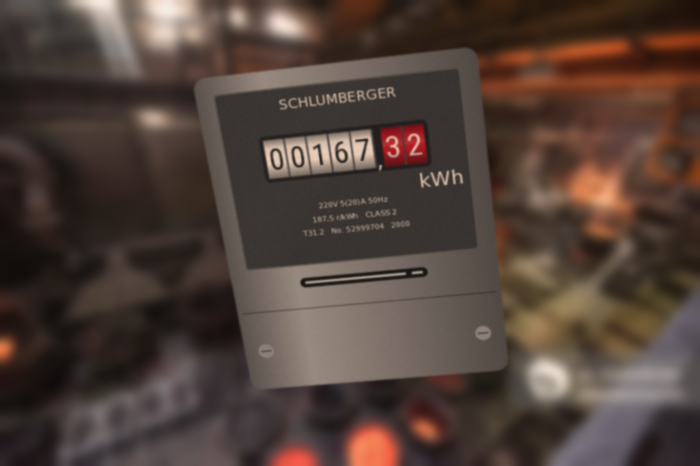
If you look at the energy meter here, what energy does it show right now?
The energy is 167.32 kWh
